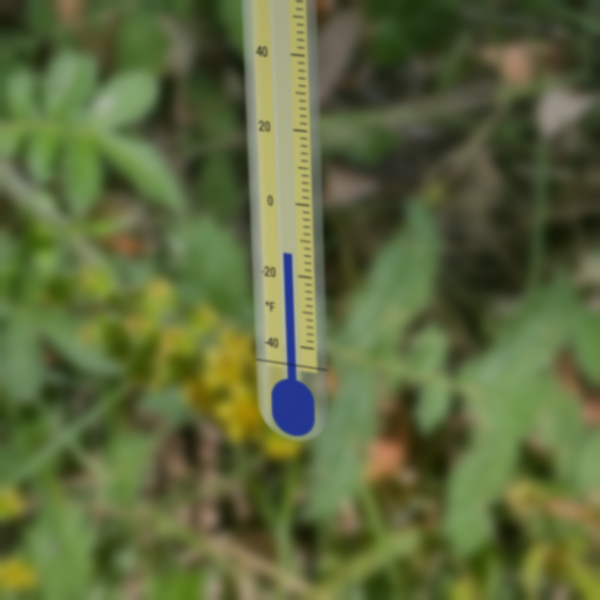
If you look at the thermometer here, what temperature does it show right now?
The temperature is -14 °F
